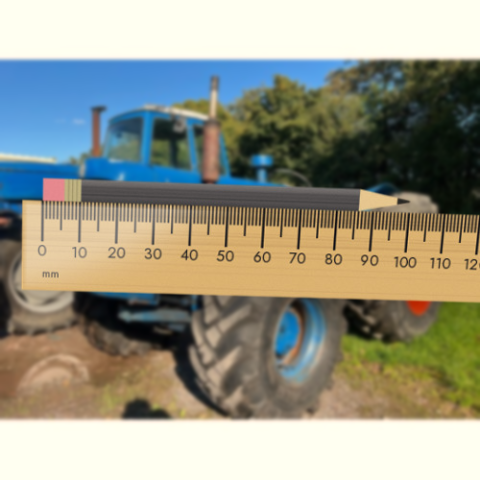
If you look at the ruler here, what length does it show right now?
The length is 100 mm
